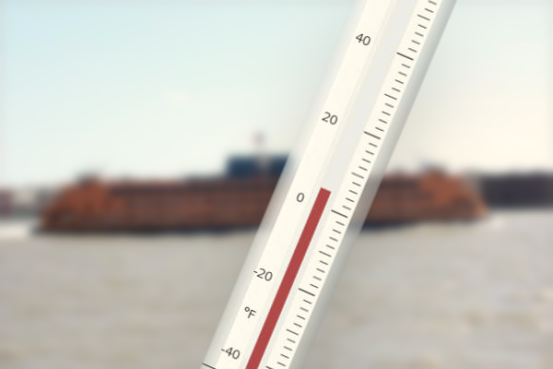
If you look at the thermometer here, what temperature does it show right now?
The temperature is 4 °F
